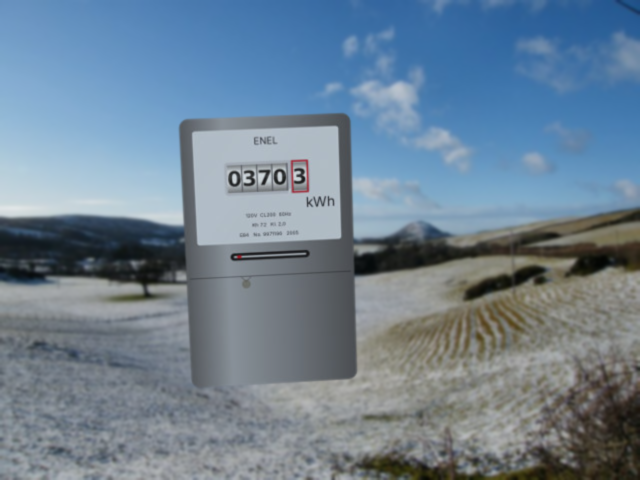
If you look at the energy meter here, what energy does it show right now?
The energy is 370.3 kWh
